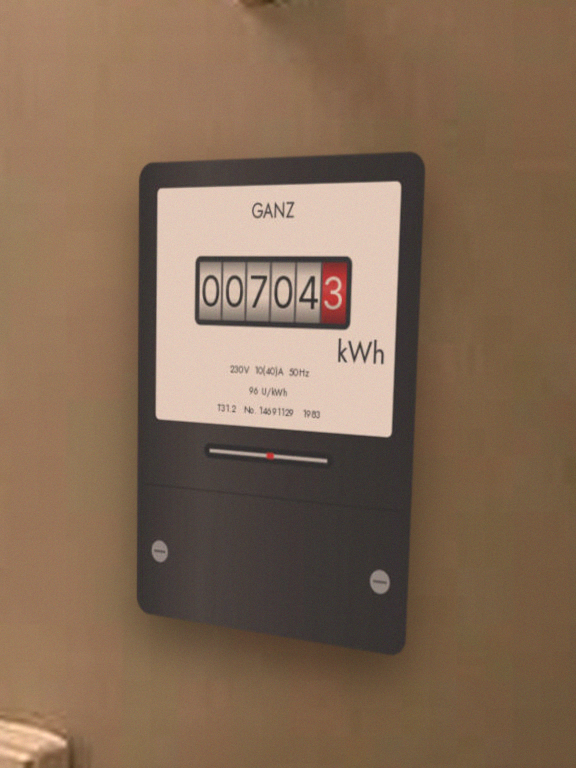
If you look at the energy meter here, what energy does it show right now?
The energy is 704.3 kWh
